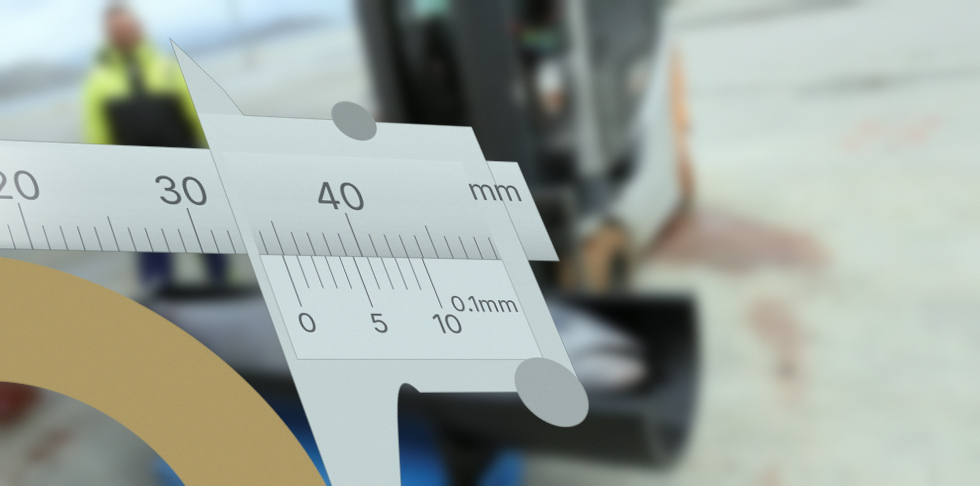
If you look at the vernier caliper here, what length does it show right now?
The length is 34.9 mm
